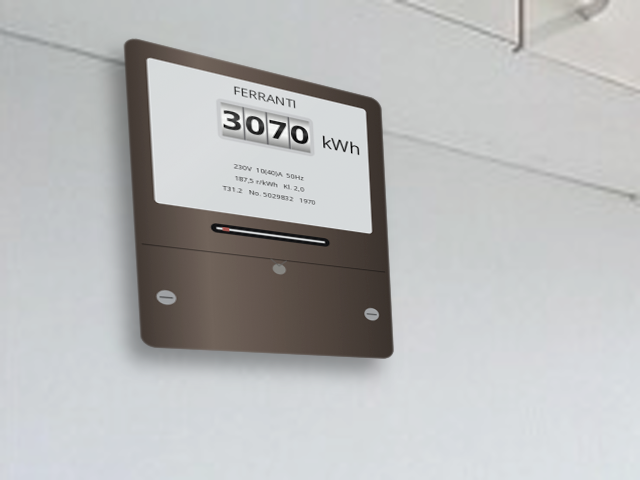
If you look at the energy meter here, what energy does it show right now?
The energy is 3070 kWh
